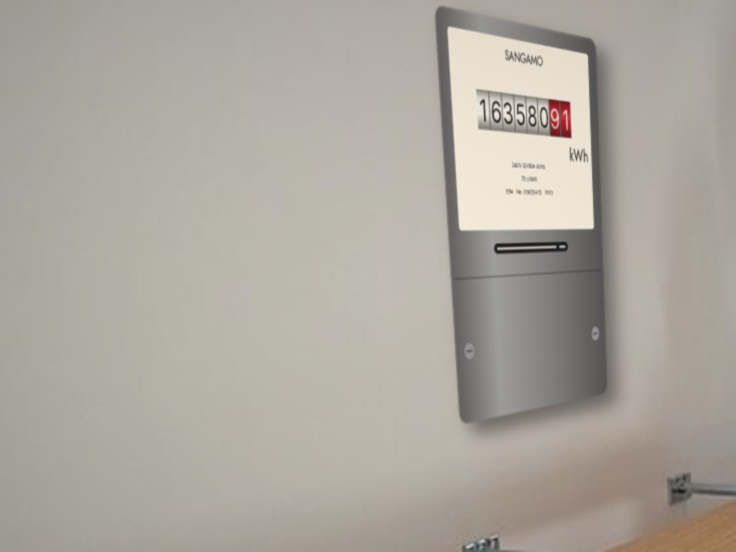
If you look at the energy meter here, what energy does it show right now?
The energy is 163580.91 kWh
